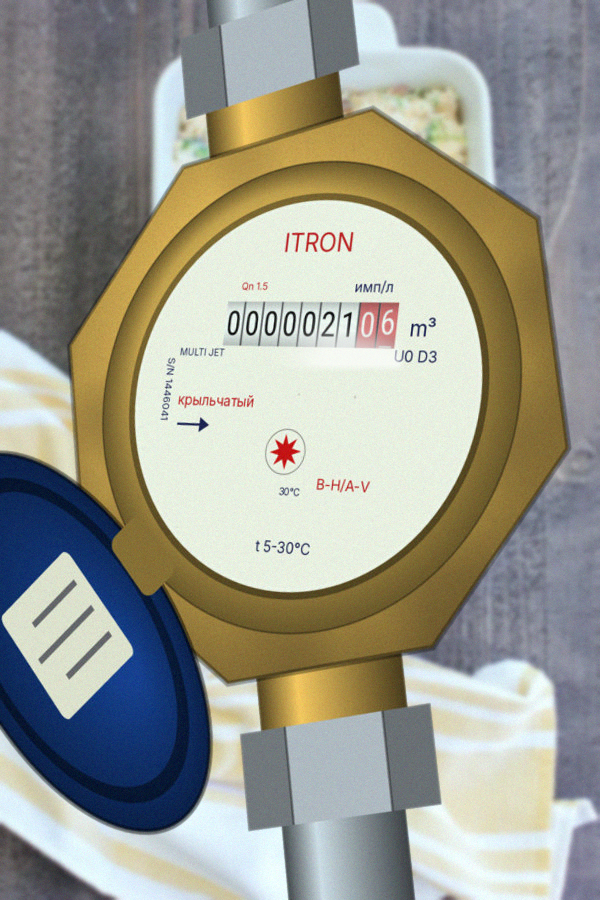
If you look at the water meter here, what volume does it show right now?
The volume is 21.06 m³
